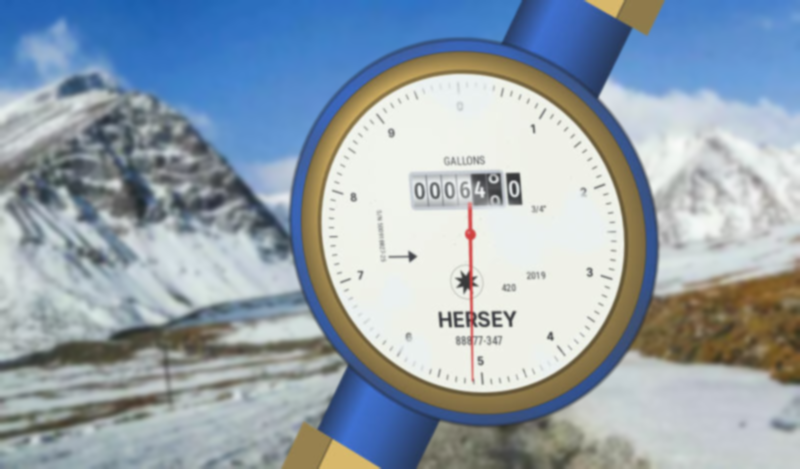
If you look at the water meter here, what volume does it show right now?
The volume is 6485.1 gal
